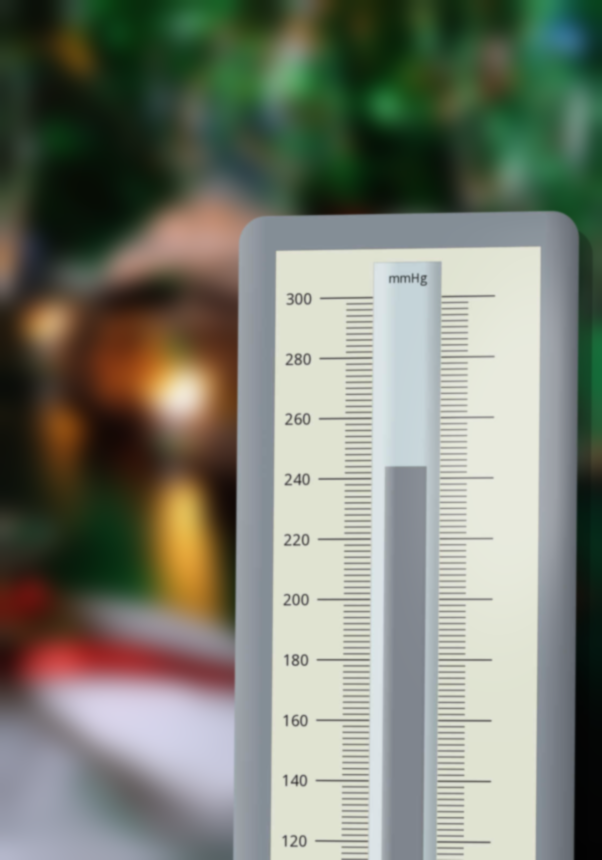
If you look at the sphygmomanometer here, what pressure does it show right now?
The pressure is 244 mmHg
